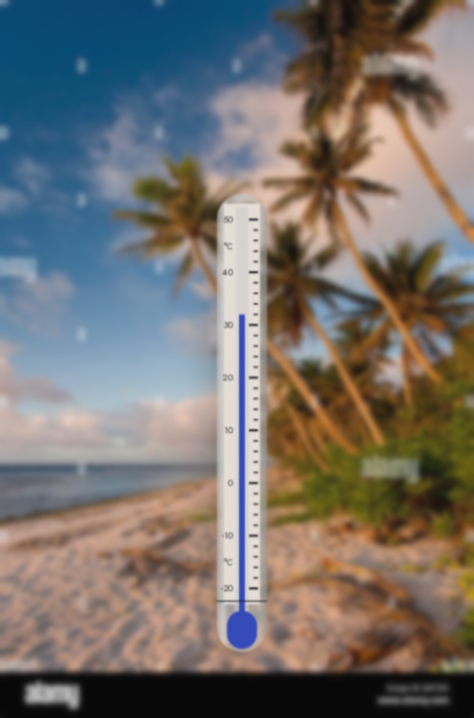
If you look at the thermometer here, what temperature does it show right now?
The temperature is 32 °C
